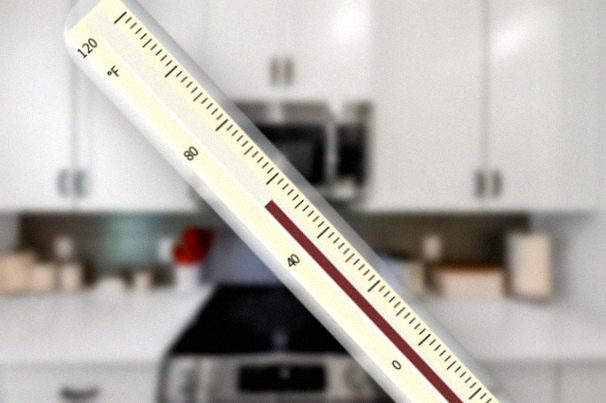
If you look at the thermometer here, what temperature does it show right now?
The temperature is 56 °F
